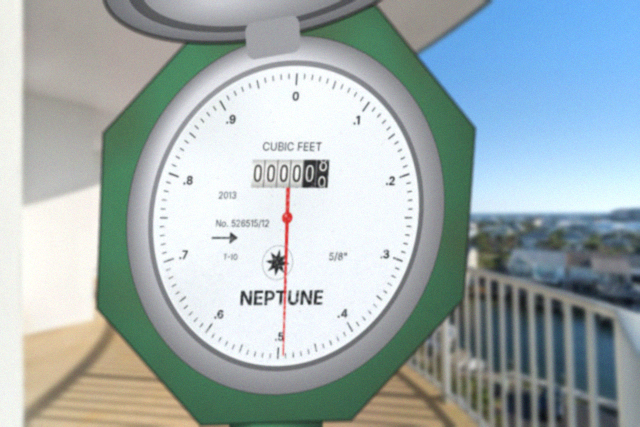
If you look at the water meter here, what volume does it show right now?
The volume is 8.49 ft³
